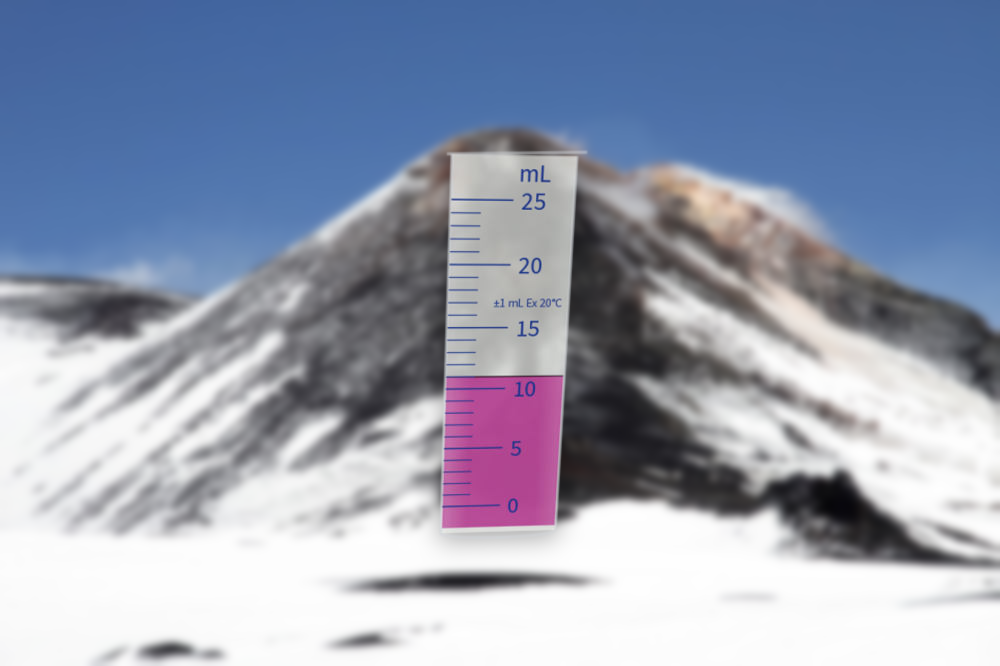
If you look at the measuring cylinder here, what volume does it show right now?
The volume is 11 mL
